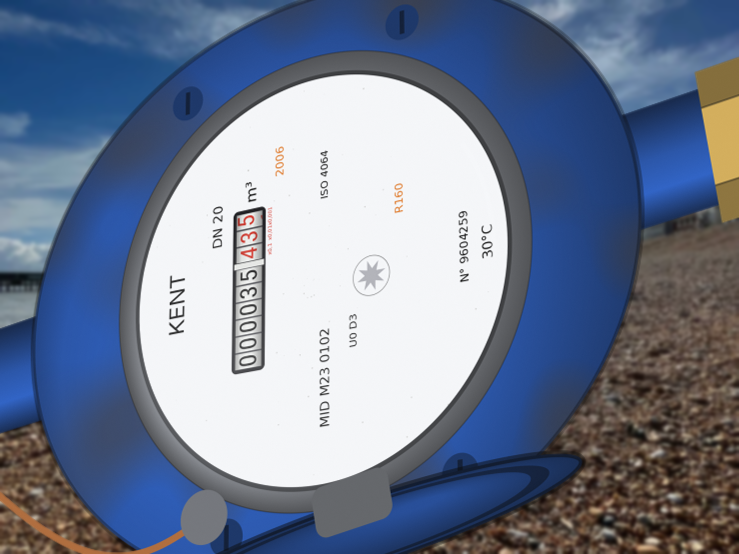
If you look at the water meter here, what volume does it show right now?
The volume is 35.435 m³
